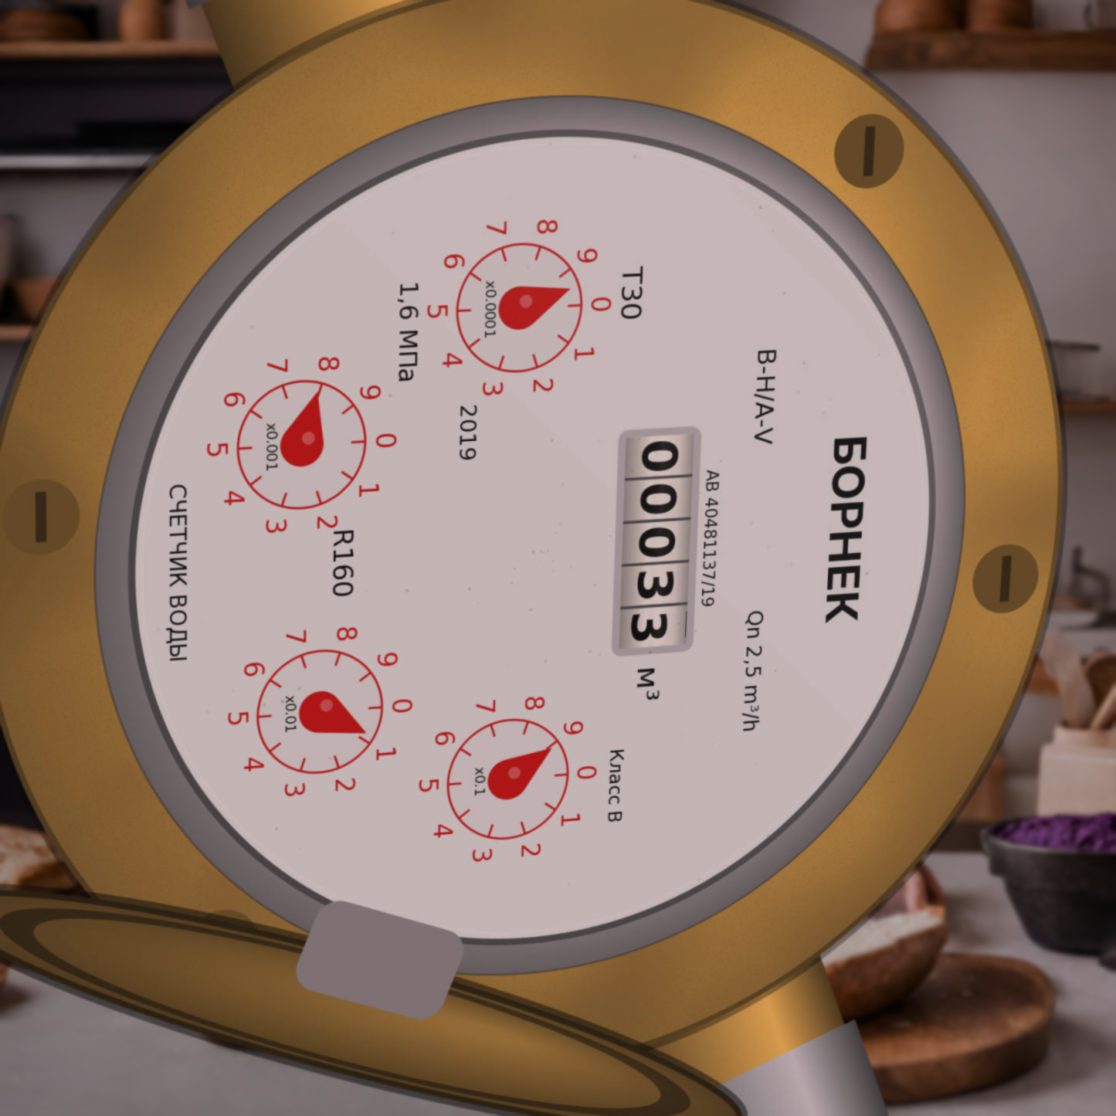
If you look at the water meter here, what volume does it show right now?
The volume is 32.9079 m³
